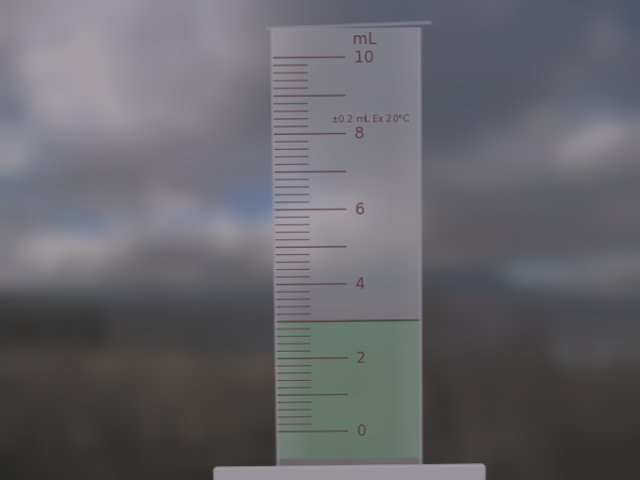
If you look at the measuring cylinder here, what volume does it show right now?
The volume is 3 mL
